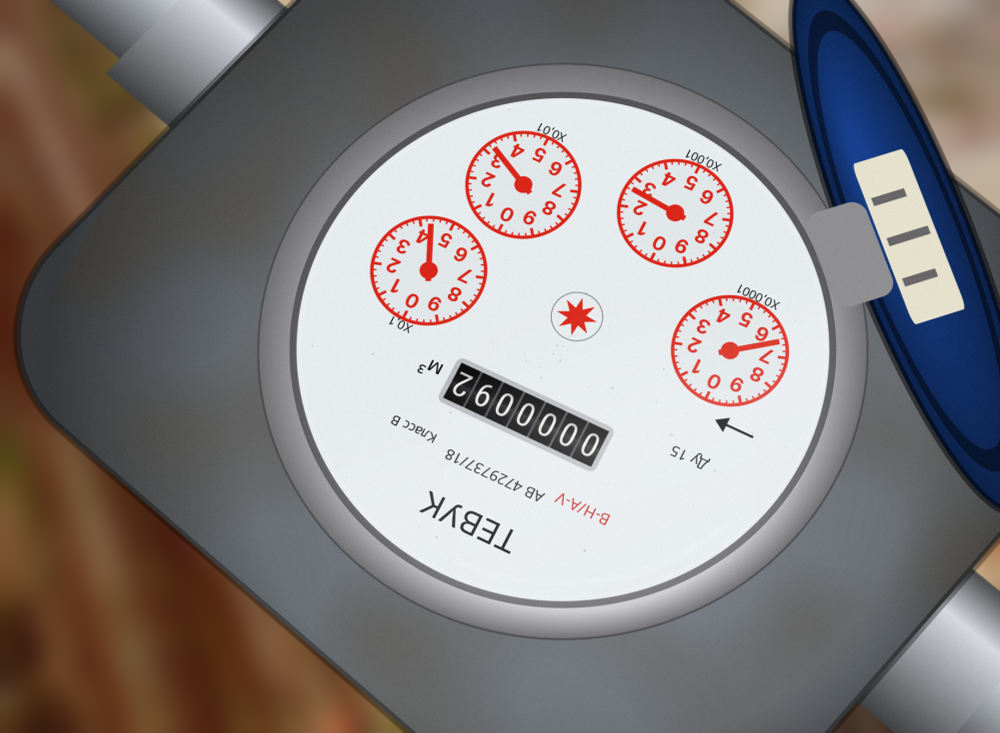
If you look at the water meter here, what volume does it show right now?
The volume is 92.4326 m³
